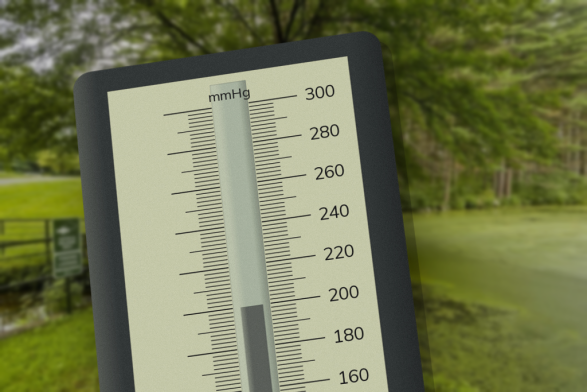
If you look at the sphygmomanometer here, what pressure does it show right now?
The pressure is 200 mmHg
